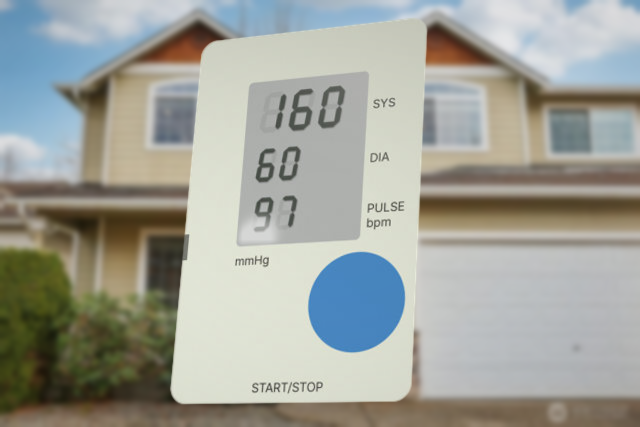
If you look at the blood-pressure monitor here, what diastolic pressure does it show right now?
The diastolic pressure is 60 mmHg
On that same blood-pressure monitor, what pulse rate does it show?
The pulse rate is 97 bpm
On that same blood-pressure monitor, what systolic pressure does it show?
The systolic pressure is 160 mmHg
